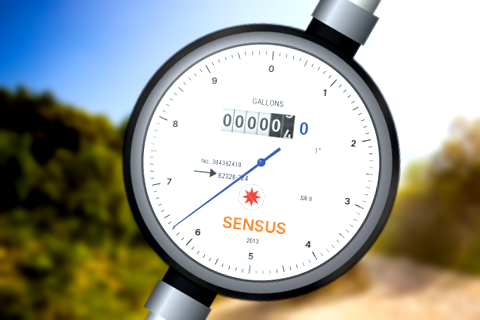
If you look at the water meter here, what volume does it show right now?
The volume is 36.3 gal
